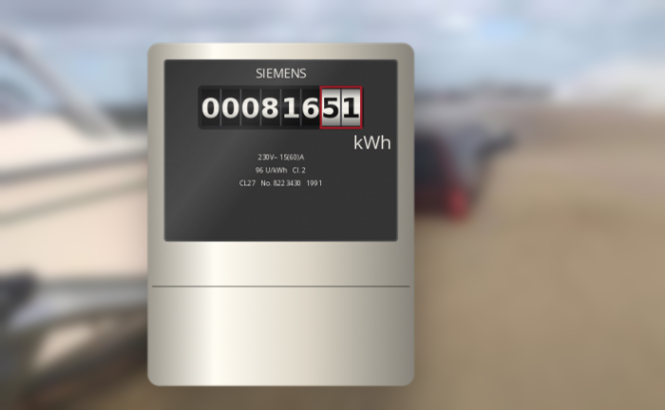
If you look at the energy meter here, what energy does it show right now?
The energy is 816.51 kWh
